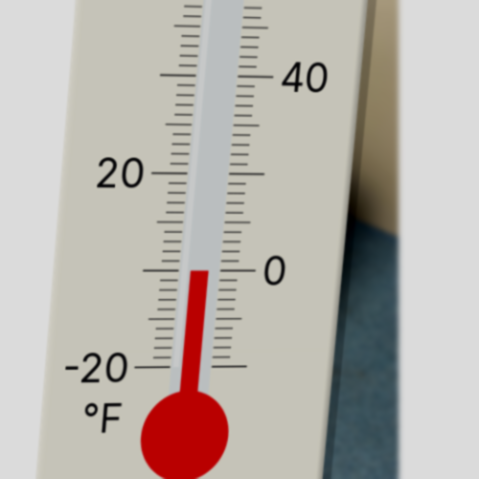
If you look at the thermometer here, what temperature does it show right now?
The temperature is 0 °F
